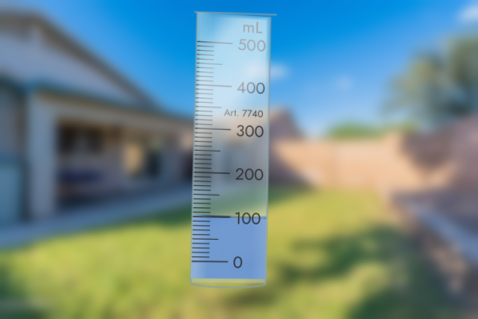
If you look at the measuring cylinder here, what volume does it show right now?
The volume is 100 mL
